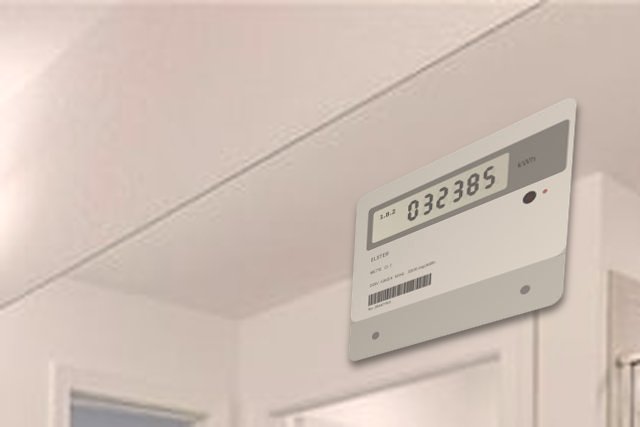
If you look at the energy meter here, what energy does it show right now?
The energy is 32385 kWh
